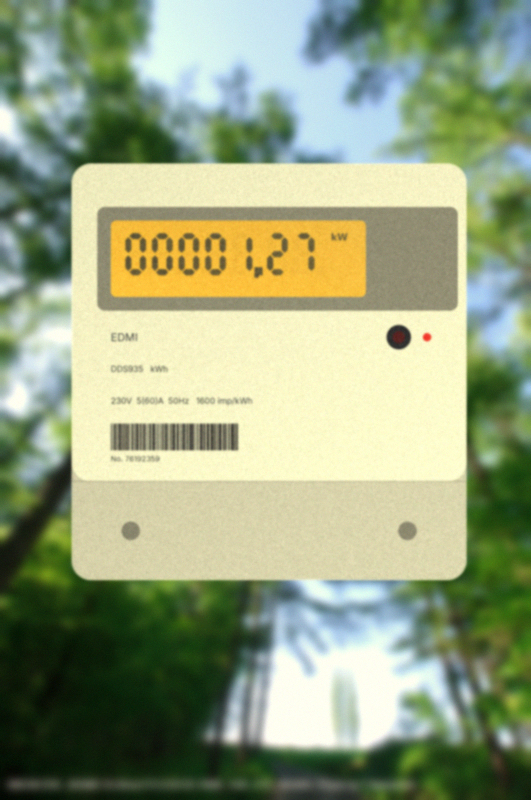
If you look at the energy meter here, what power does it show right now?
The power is 1.27 kW
